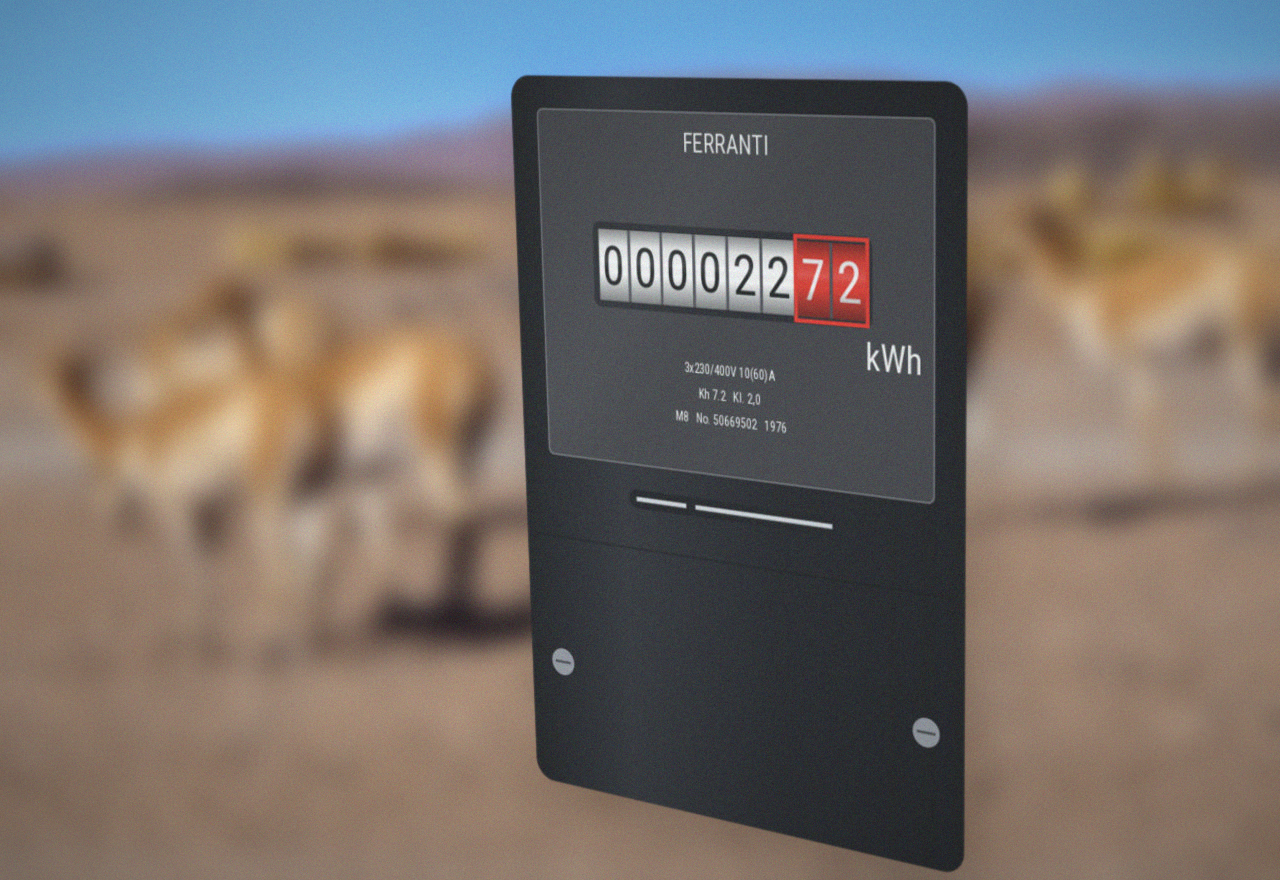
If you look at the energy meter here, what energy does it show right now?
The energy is 22.72 kWh
